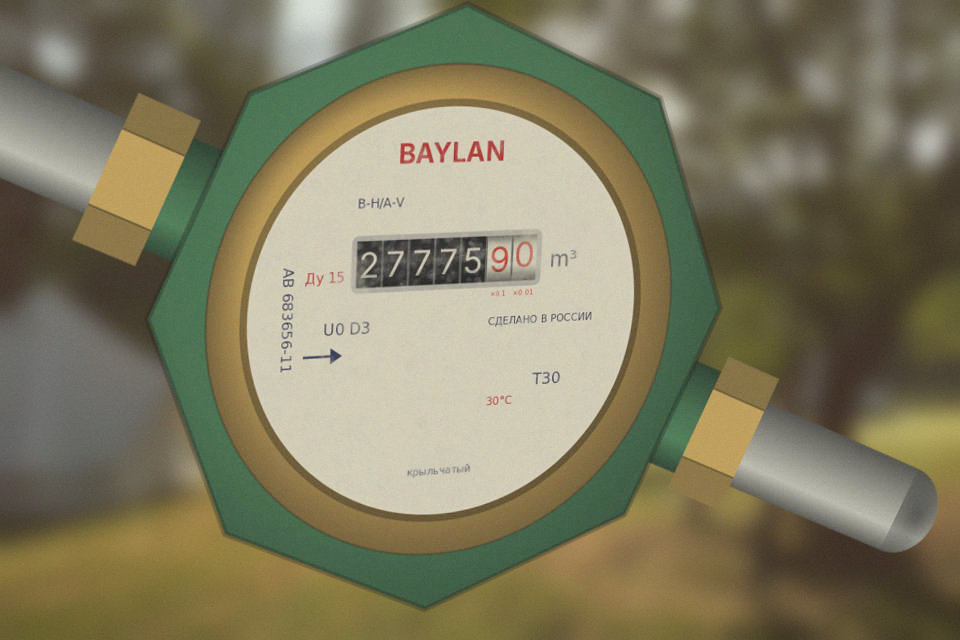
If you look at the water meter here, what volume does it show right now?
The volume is 27775.90 m³
